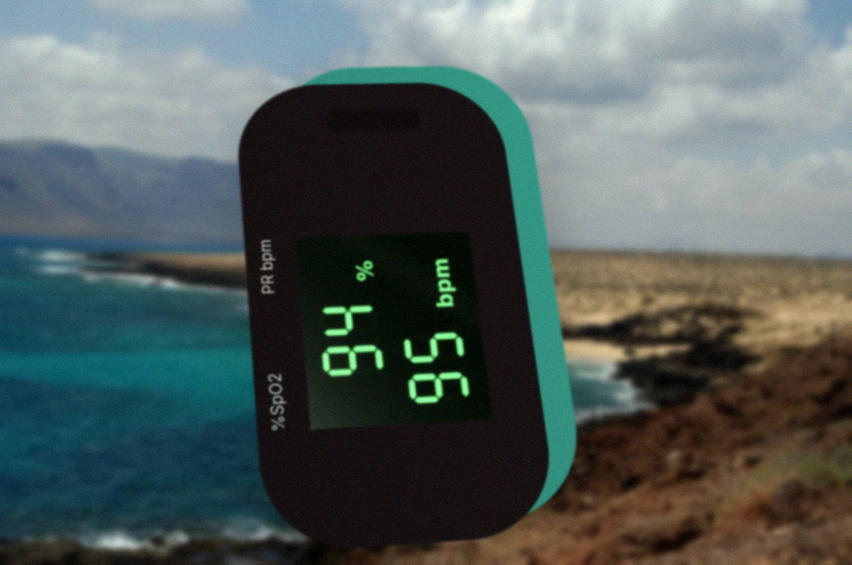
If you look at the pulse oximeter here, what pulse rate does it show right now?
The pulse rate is 95 bpm
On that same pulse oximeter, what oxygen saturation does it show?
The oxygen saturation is 94 %
